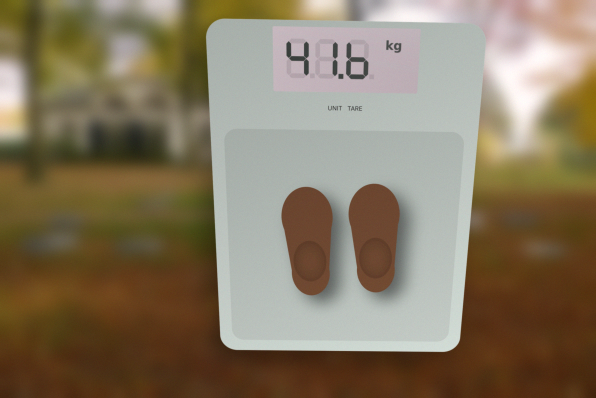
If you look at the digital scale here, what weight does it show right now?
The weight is 41.6 kg
